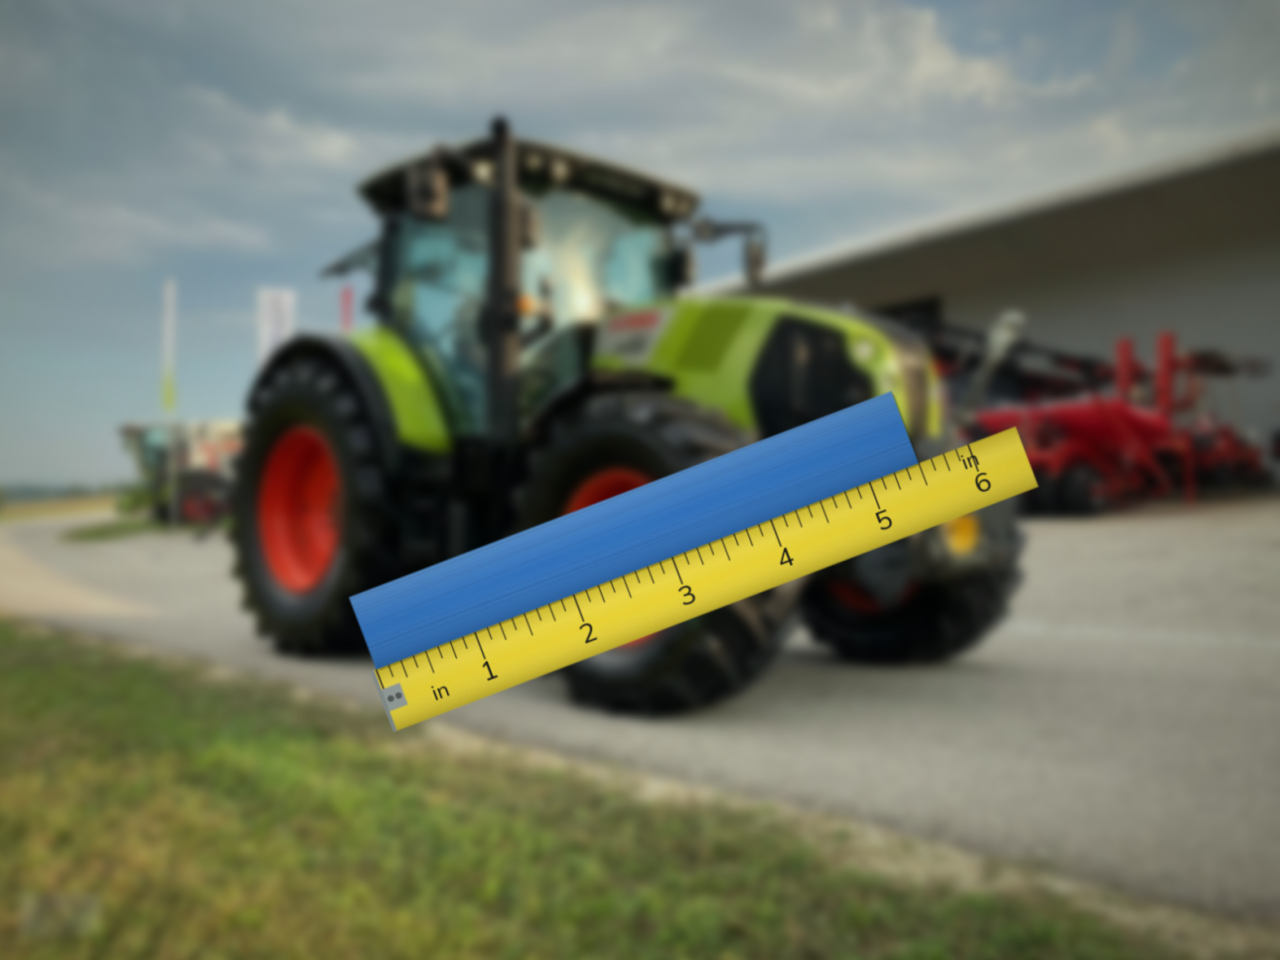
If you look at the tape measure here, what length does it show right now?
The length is 5.5 in
